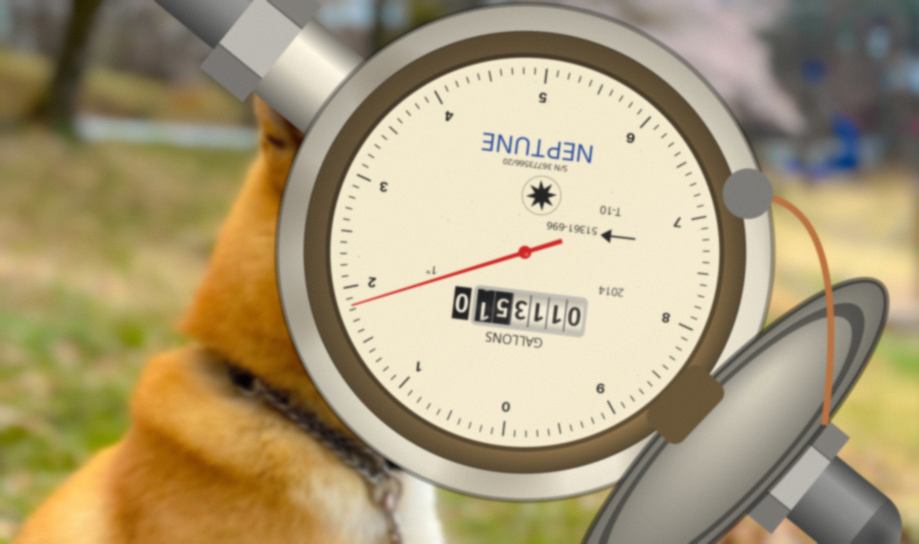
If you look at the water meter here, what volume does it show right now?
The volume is 113511.8 gal
